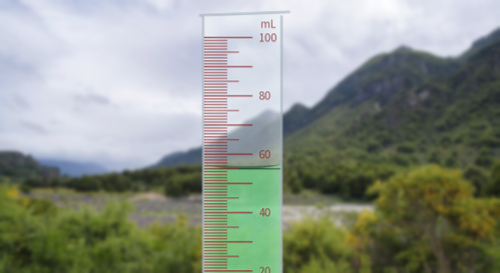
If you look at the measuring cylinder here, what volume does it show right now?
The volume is 55 mL
